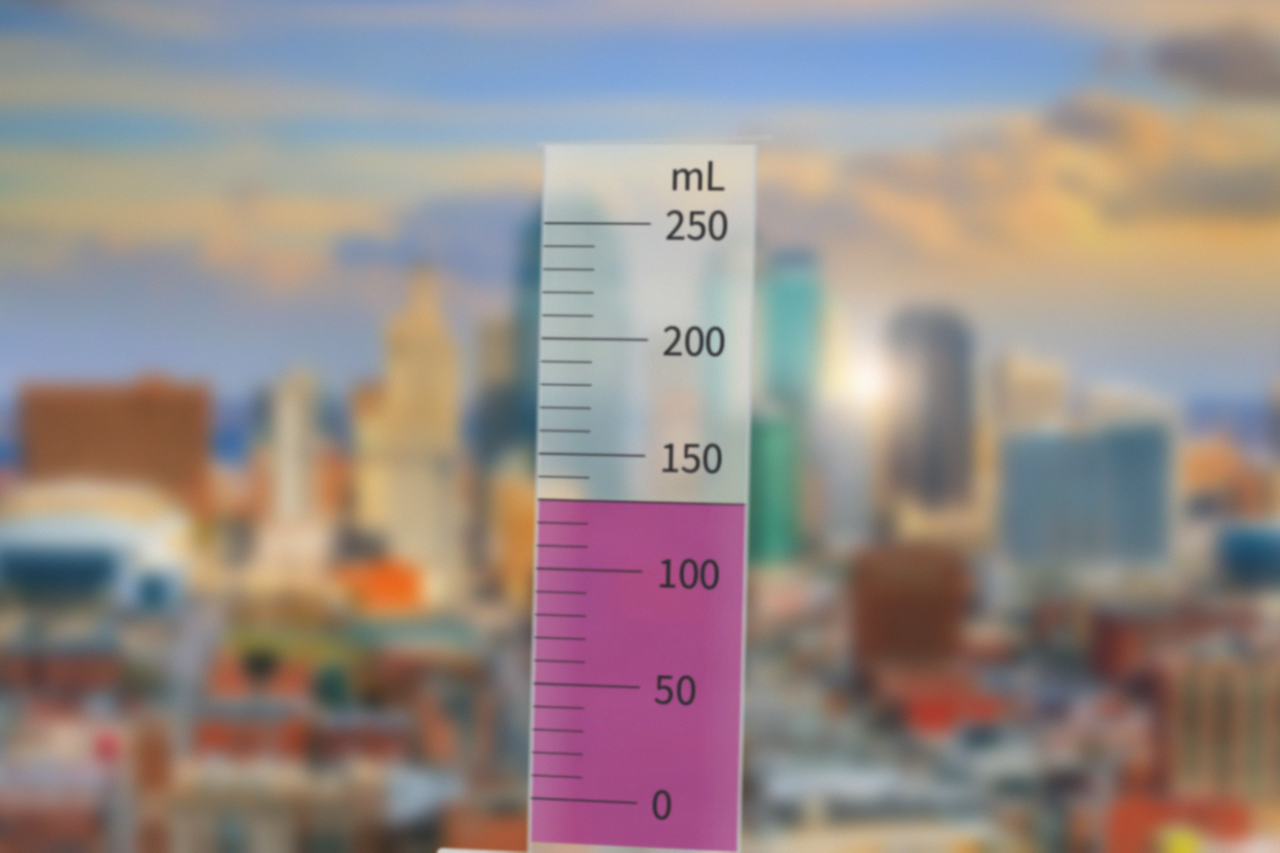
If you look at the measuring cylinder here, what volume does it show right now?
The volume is 130 mL
